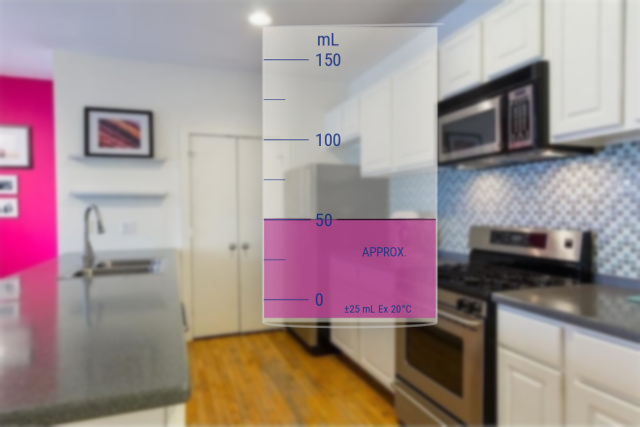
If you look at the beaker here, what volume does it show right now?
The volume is 50 mL
